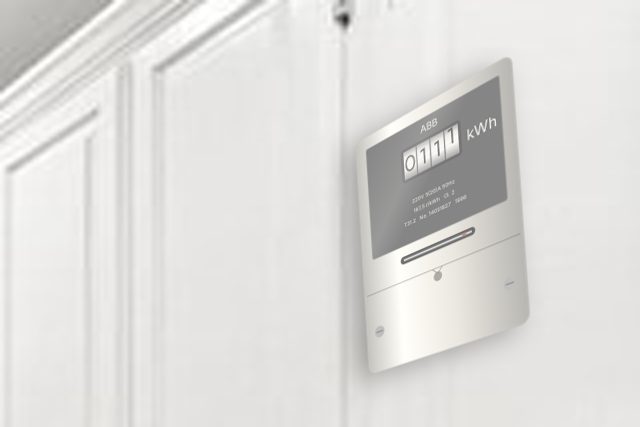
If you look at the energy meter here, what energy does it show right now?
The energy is 111 kWh
